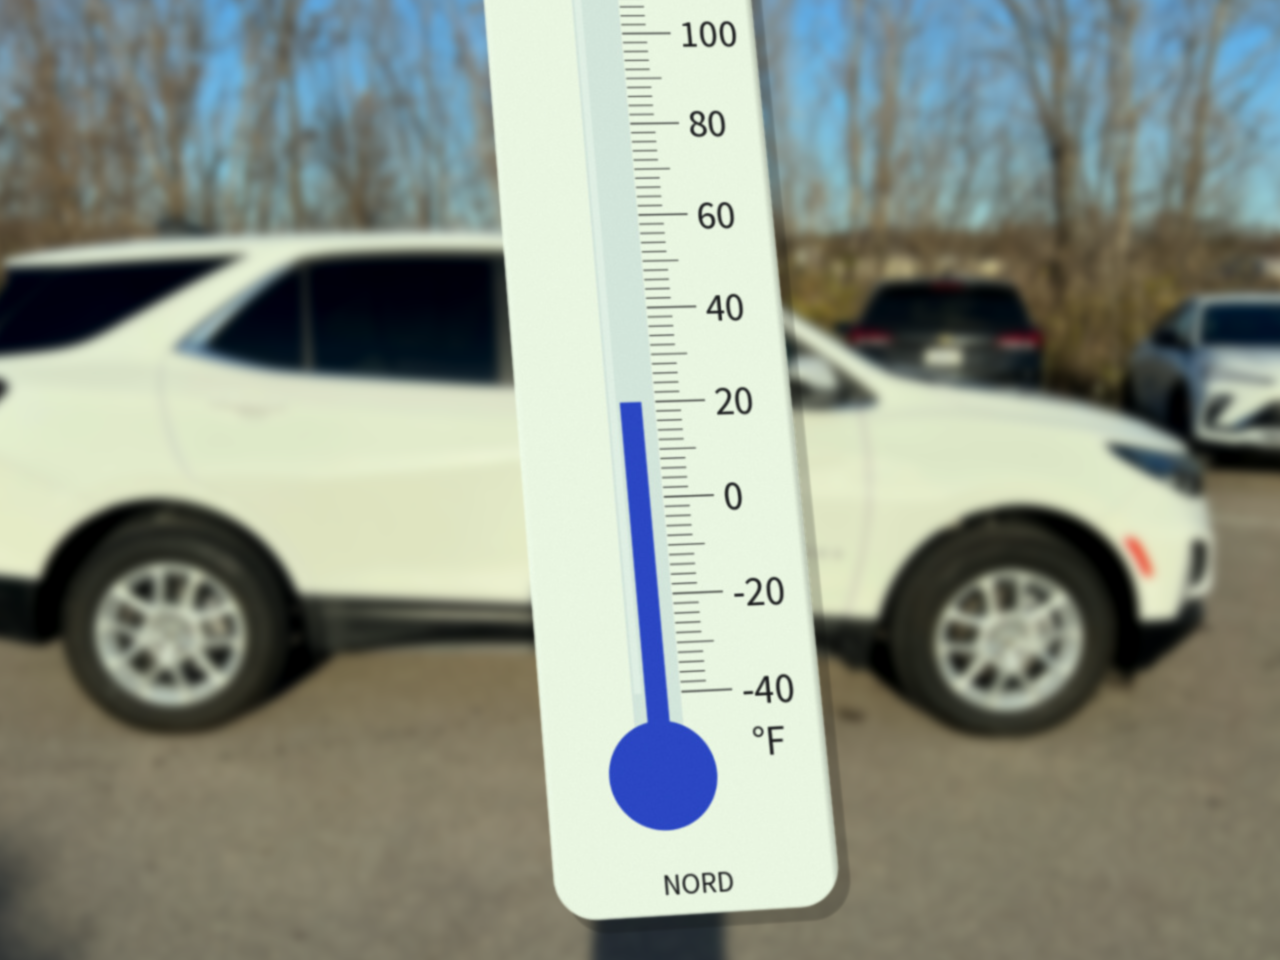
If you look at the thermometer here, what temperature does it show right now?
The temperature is 20 °F
